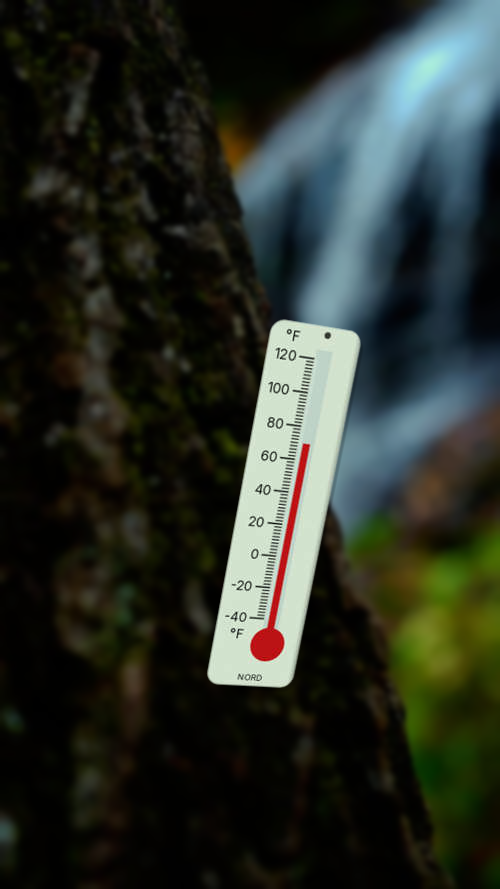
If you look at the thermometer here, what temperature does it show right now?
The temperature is 70 °F
